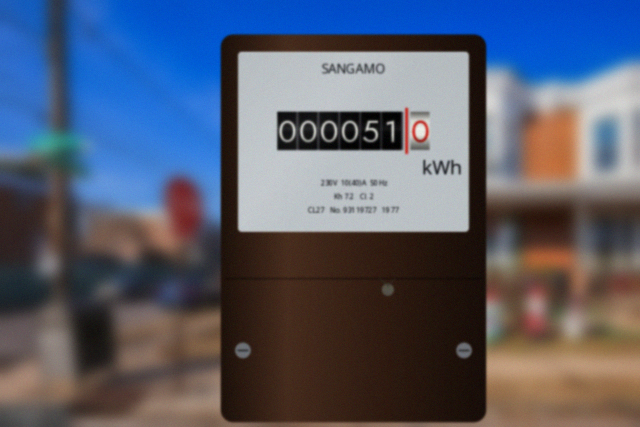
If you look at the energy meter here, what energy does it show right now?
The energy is 51.0 kWh
